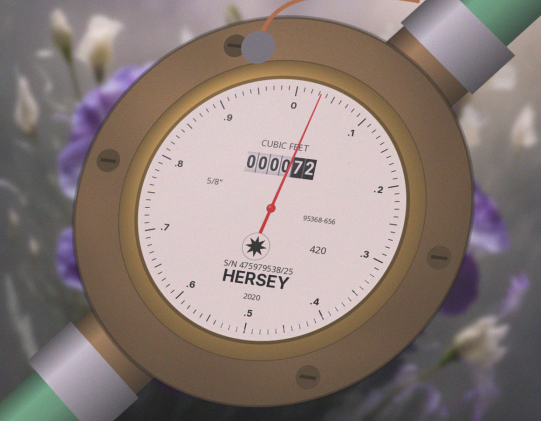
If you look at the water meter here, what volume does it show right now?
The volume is 72.03 ft³
